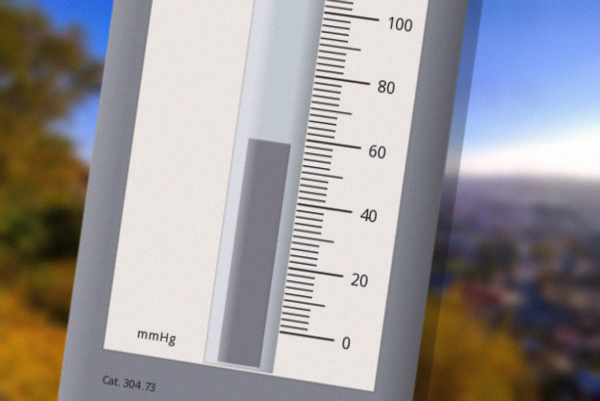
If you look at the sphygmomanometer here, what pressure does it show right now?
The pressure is 58 mmHg
